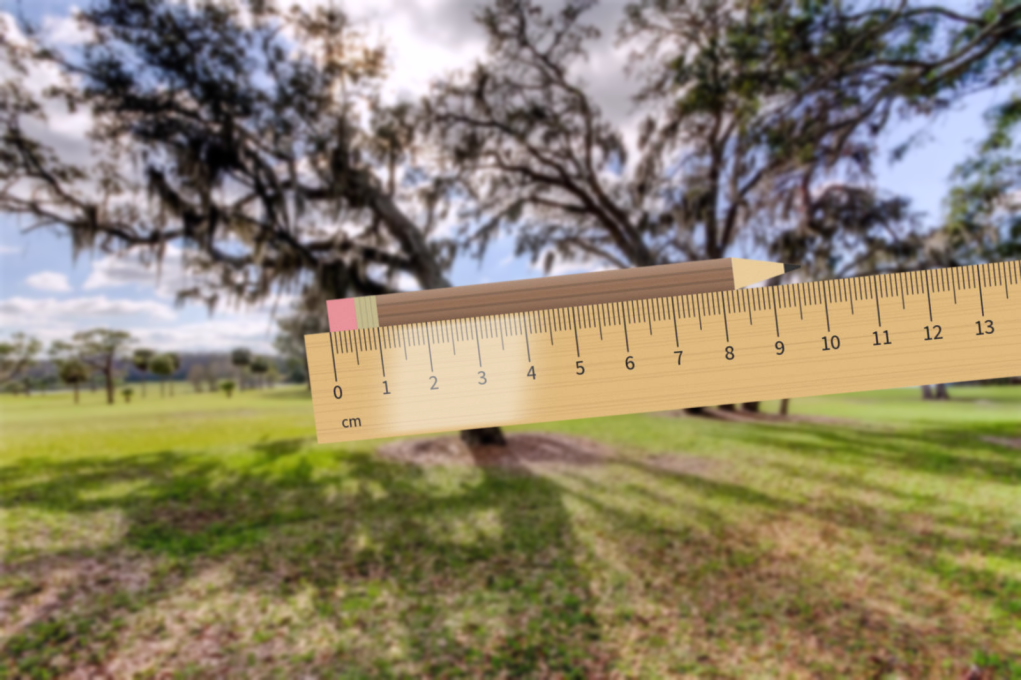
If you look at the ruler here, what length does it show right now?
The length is 9.6 cm
